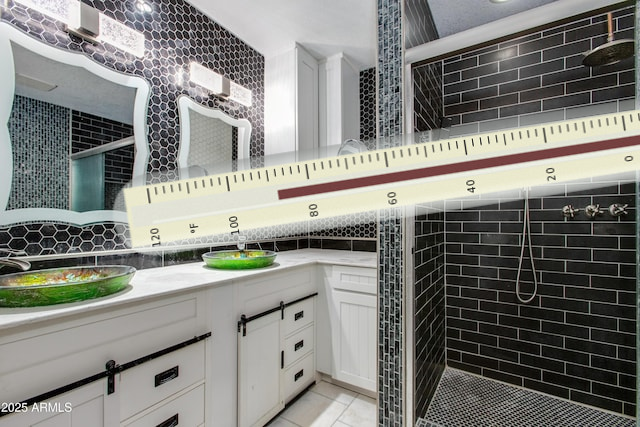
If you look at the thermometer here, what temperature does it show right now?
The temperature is 88 °F
